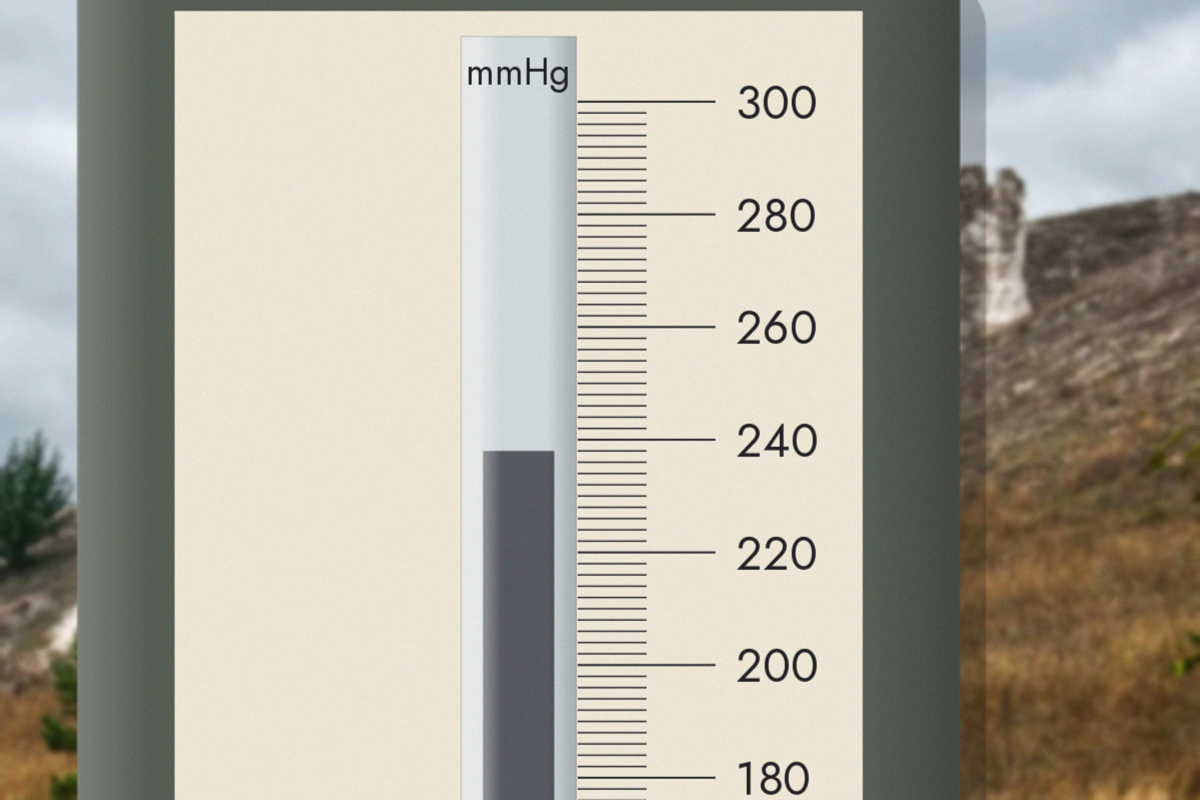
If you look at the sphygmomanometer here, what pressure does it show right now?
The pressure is 238 mmHg
